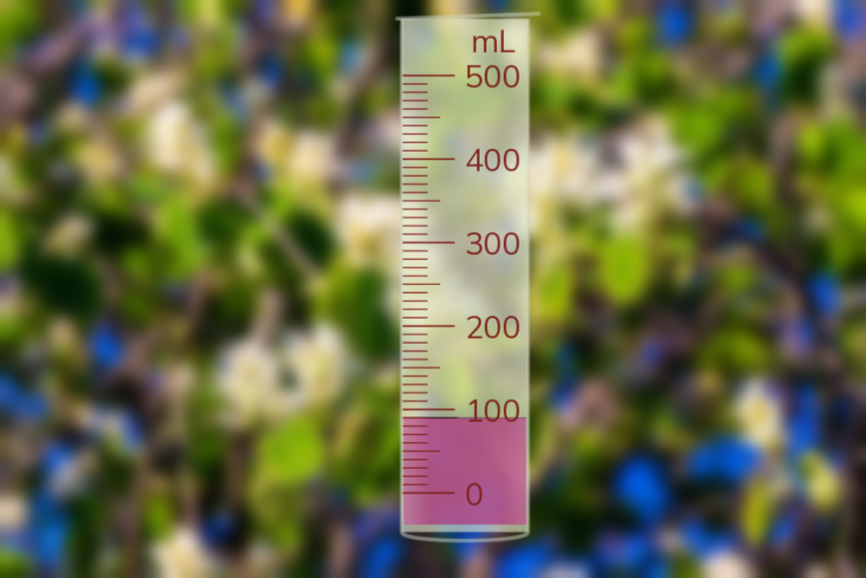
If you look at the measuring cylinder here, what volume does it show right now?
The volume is 90 mL
